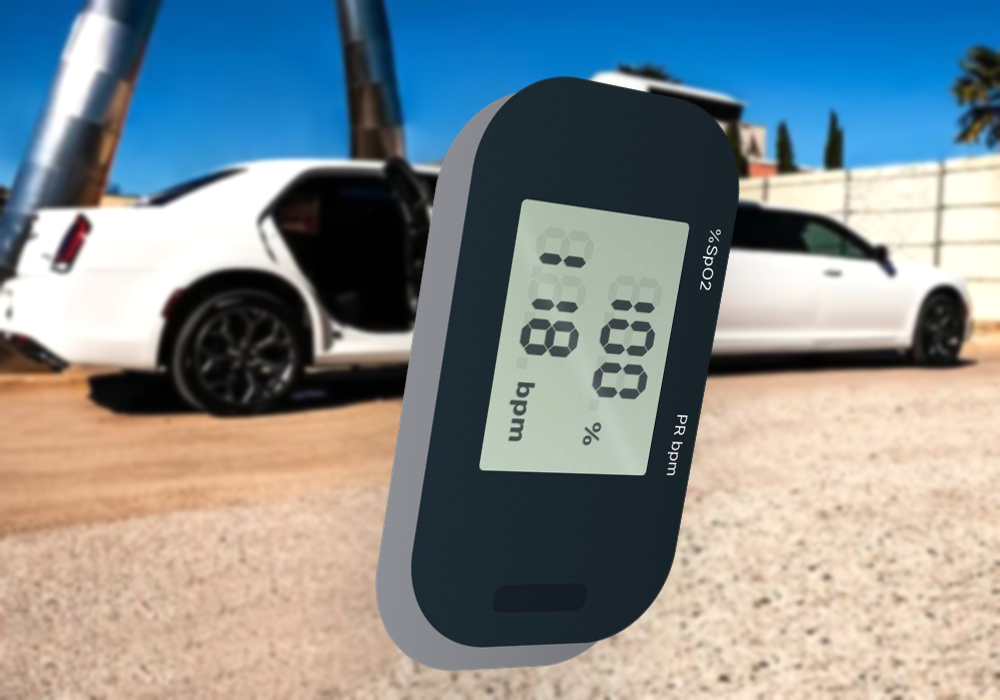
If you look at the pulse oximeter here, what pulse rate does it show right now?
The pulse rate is 118 bpm
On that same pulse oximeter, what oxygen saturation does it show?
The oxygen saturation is 100 %
